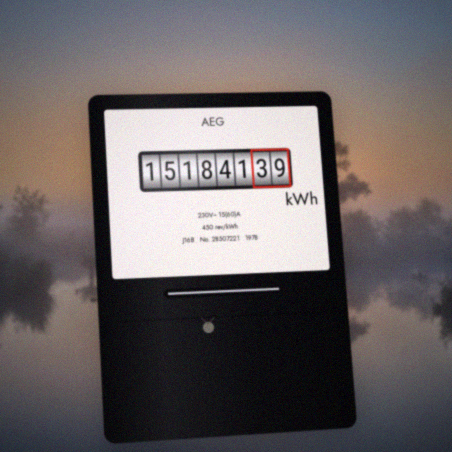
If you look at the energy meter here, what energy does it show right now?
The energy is 151841.39 kWh
